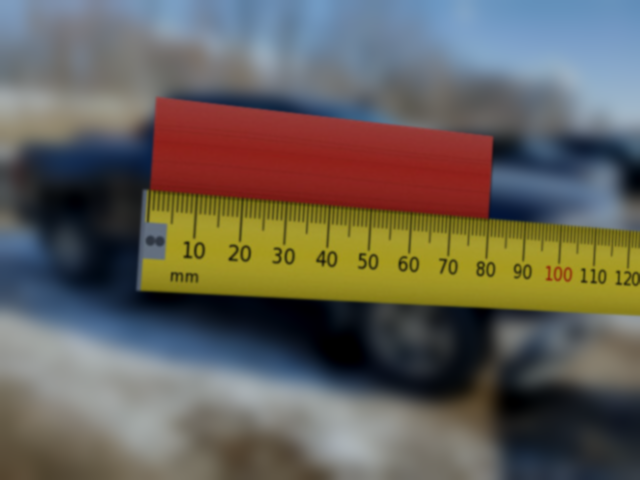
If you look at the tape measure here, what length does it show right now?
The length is 80 mm
